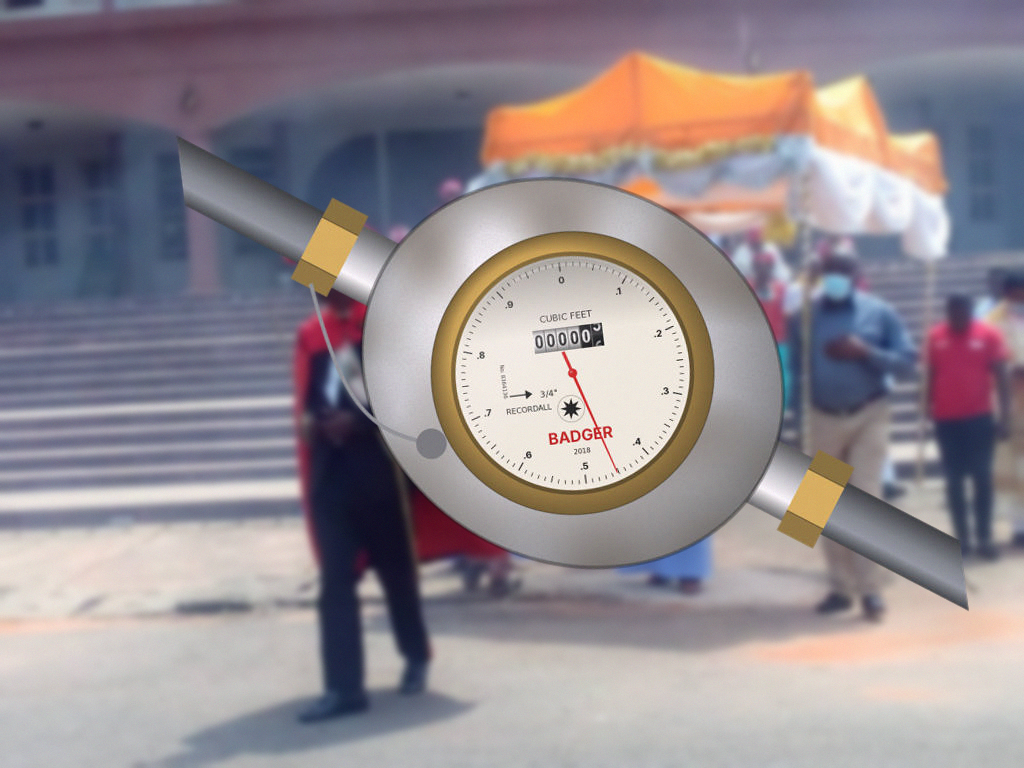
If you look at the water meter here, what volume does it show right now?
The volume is 5.45 ft³
